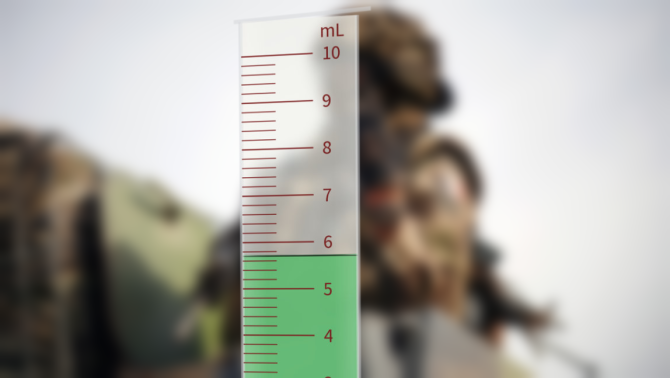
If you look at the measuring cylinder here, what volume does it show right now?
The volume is 5.7 mL
